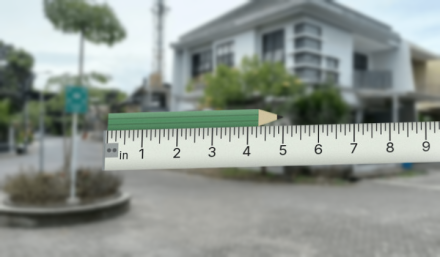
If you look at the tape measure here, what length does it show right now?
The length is 5 in
